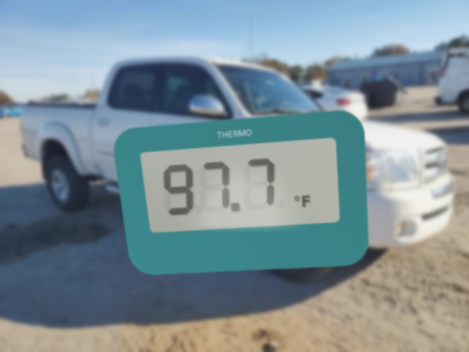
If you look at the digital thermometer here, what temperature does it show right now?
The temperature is 97.7 °F
